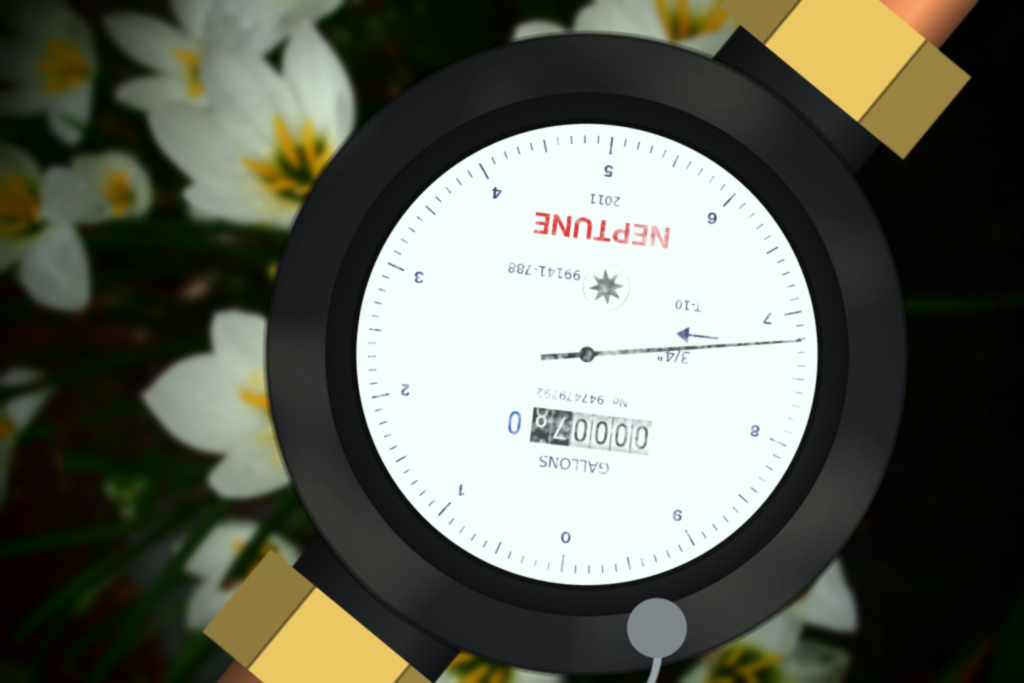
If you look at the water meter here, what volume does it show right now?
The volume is 777.2 gal
